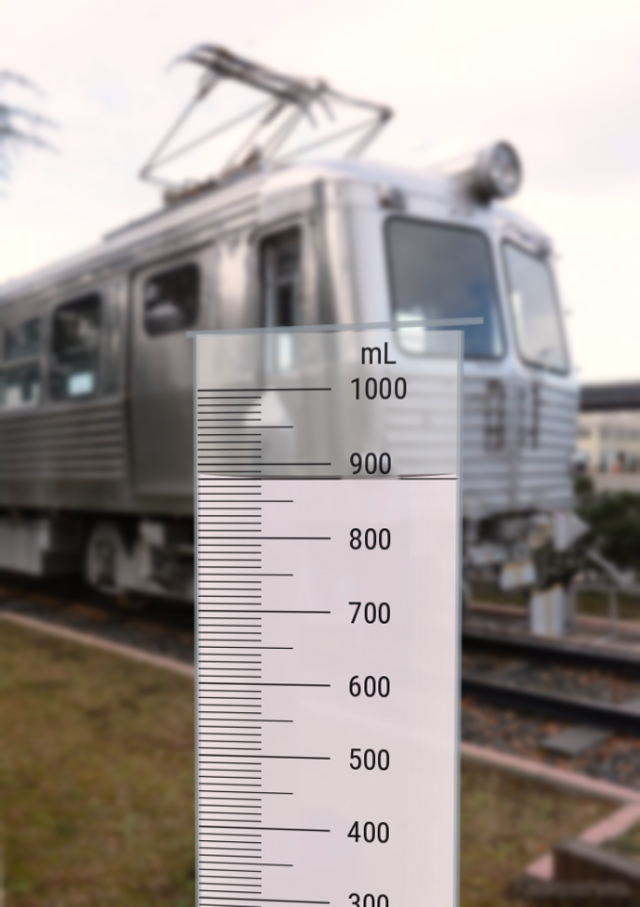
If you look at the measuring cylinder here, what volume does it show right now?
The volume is 880 mL
